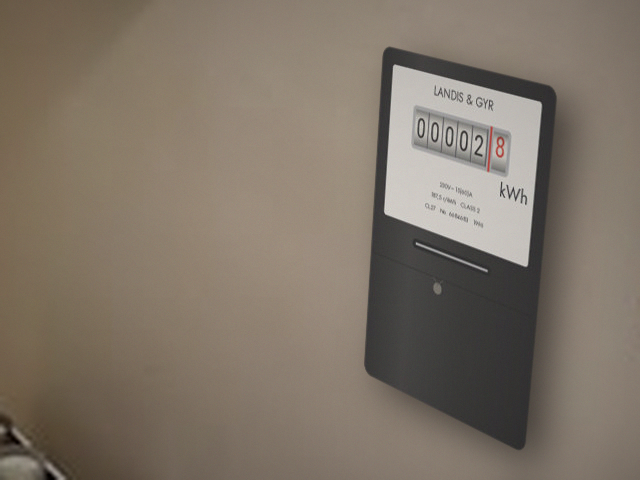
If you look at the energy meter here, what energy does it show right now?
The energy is 2.8 kWh
